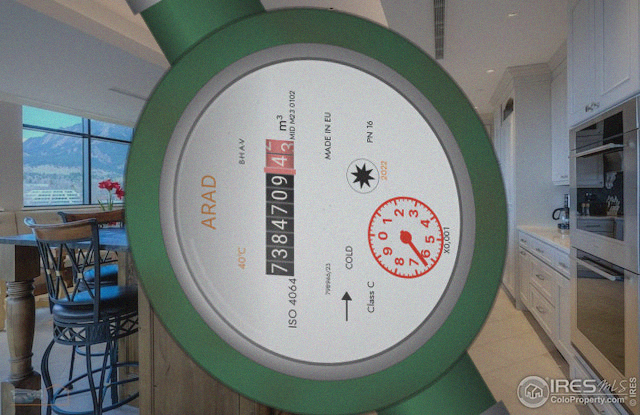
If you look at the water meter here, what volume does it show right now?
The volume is 7384709.426 m³
